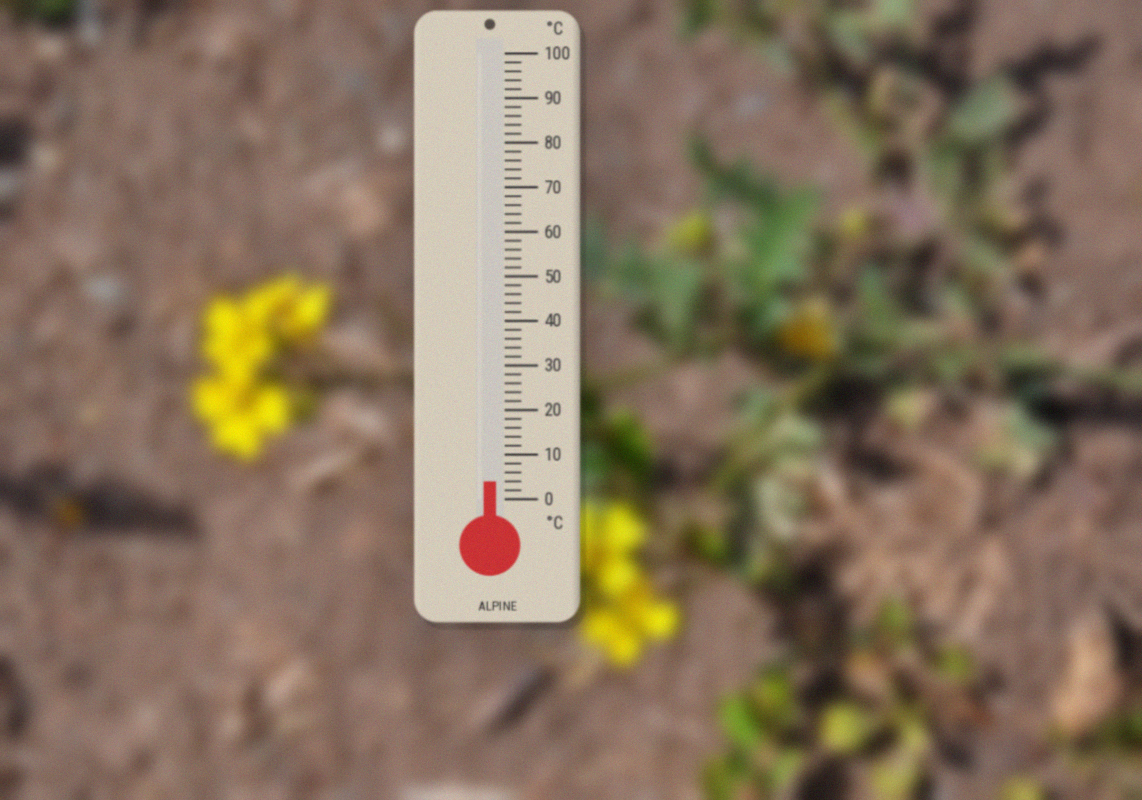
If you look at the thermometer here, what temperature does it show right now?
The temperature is 4 °C
